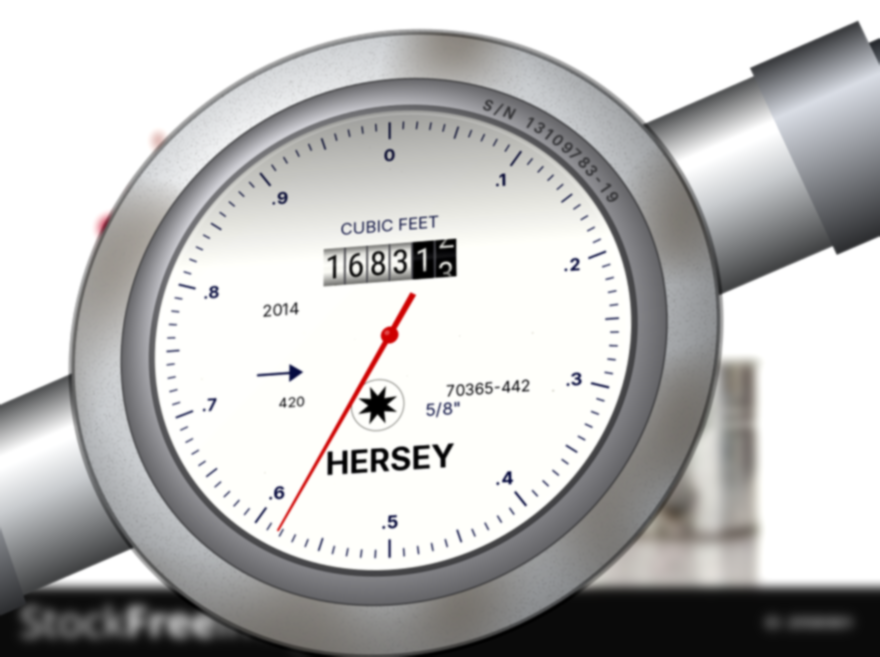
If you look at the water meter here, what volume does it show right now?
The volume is 168312.58 ft³
